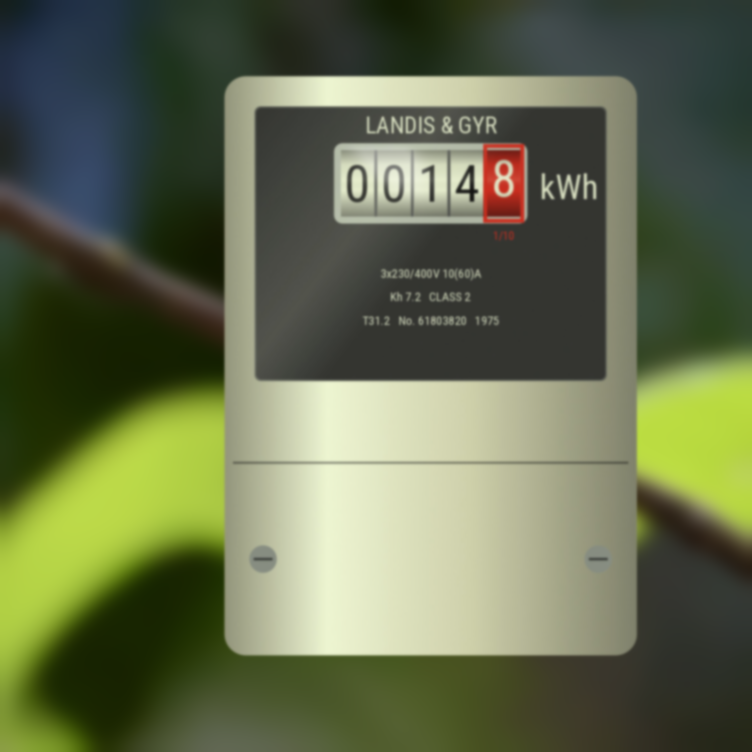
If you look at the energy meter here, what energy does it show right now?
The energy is 14.8 kWh
